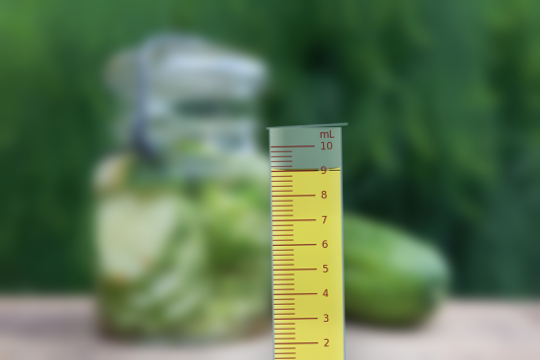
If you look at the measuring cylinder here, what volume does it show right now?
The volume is 9 mL
